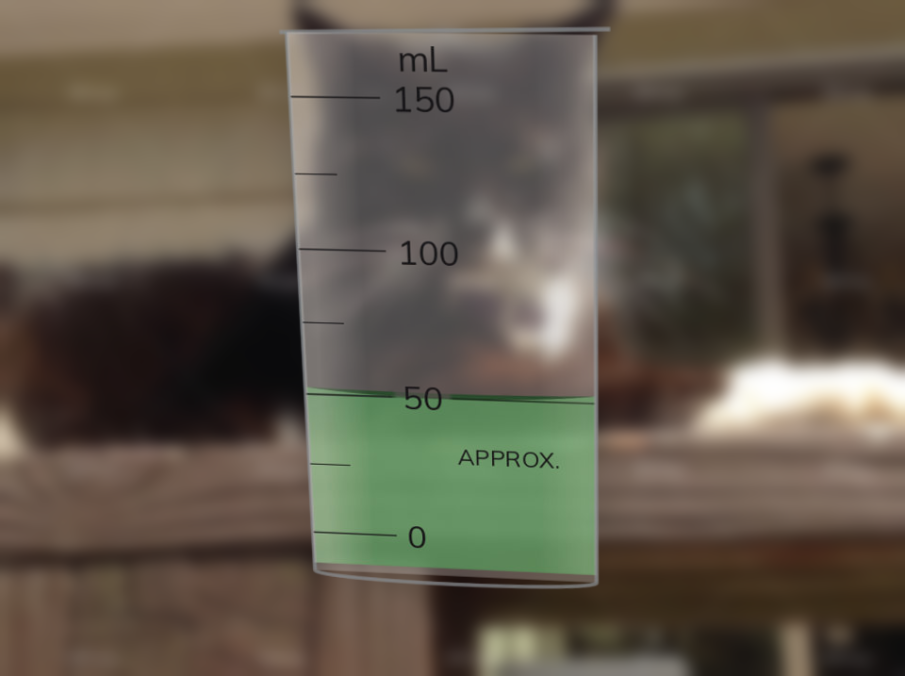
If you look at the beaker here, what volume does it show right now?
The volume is 50 mL
